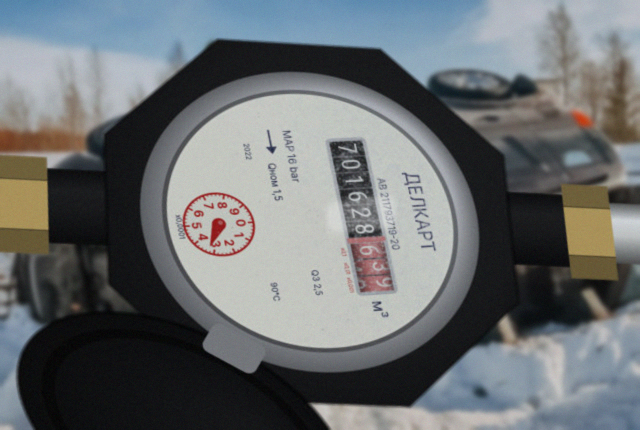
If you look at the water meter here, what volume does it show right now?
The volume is 701628.6393 m³
